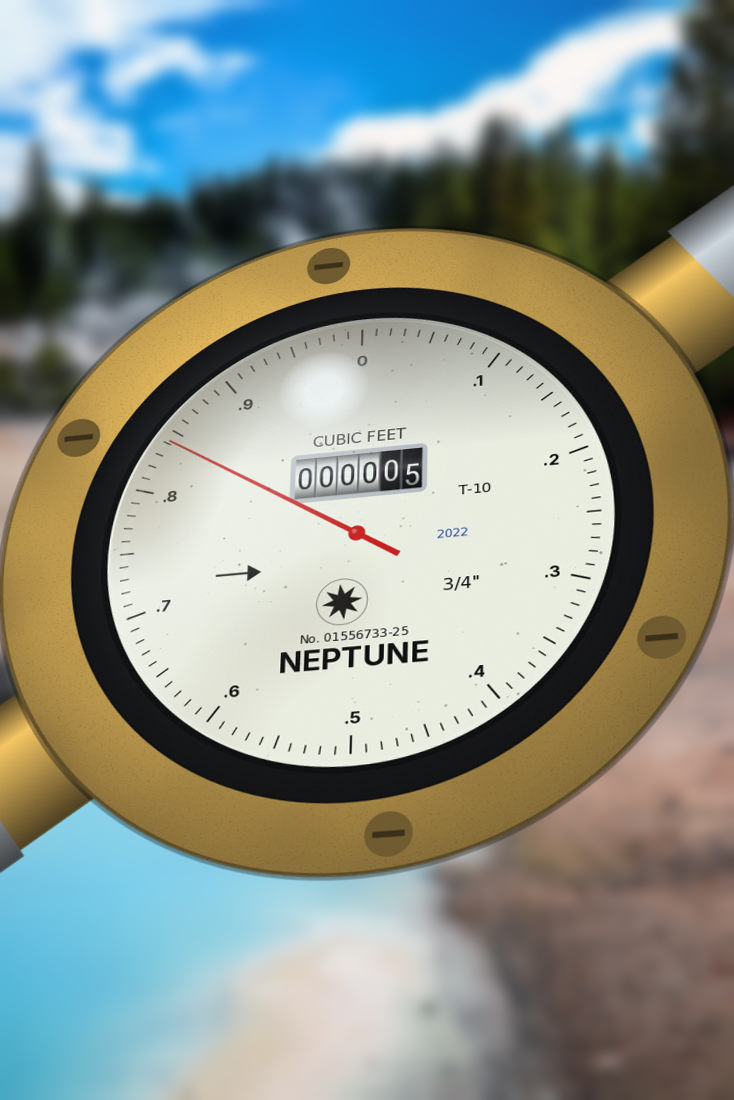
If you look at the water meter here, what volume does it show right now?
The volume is 4.84 ft³
